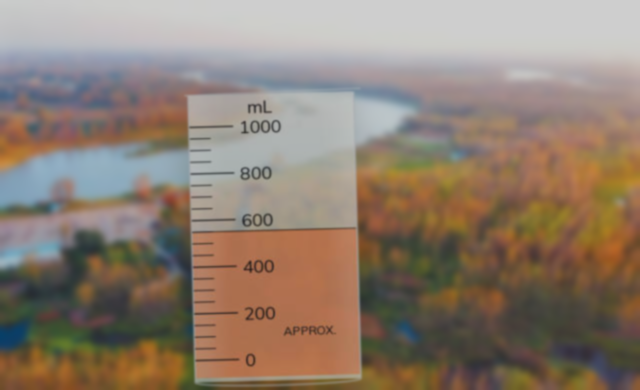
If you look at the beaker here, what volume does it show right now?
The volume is 550 mL
